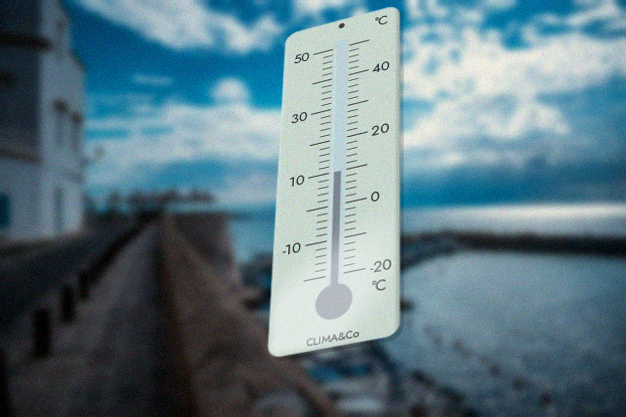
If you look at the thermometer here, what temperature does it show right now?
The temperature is 10 °C
